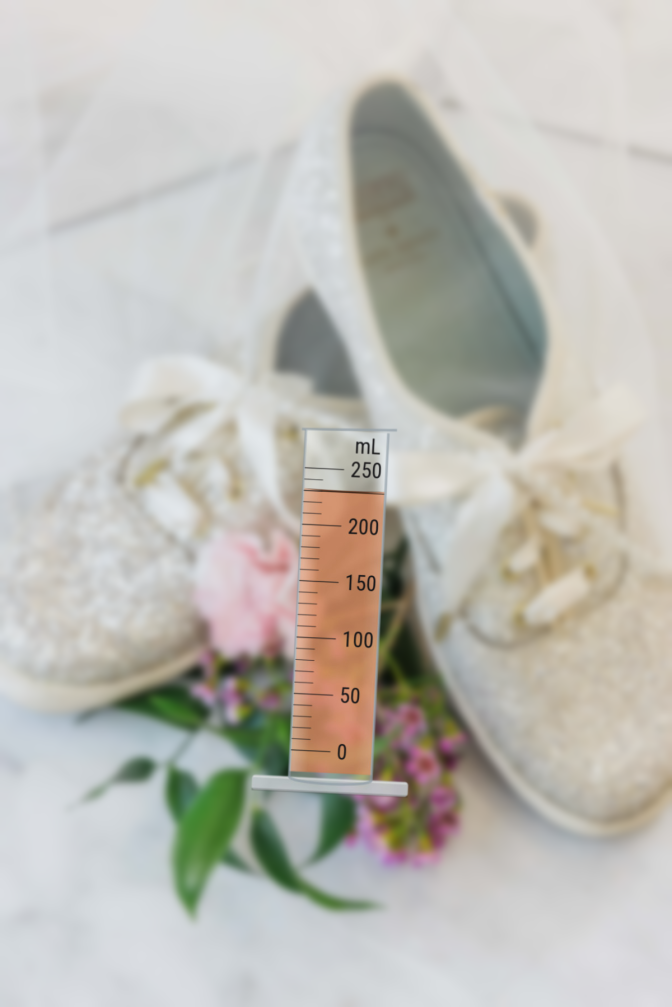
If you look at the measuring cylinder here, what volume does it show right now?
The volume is 230 mL
